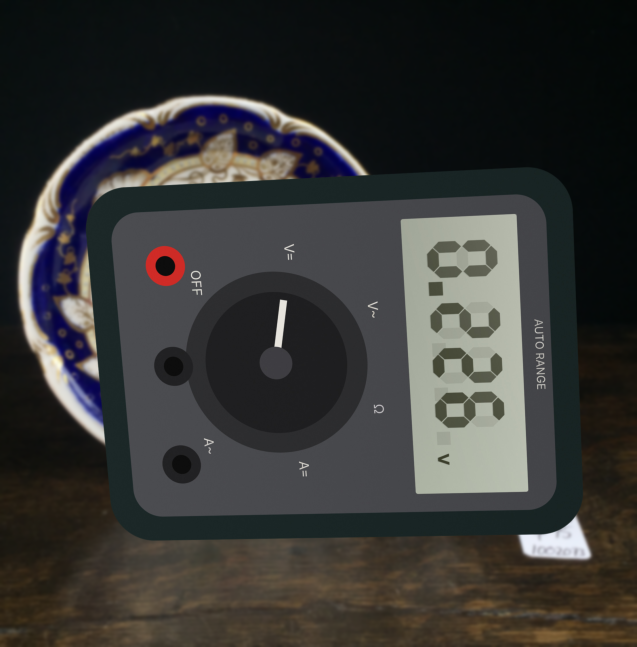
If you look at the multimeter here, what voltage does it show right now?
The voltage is 0.226 V
